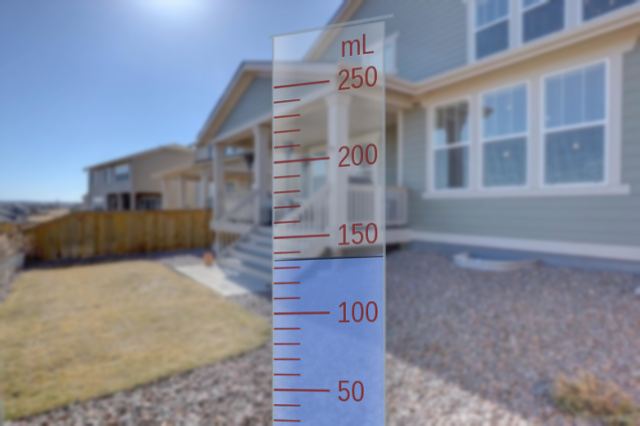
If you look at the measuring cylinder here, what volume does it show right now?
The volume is 135 mL
